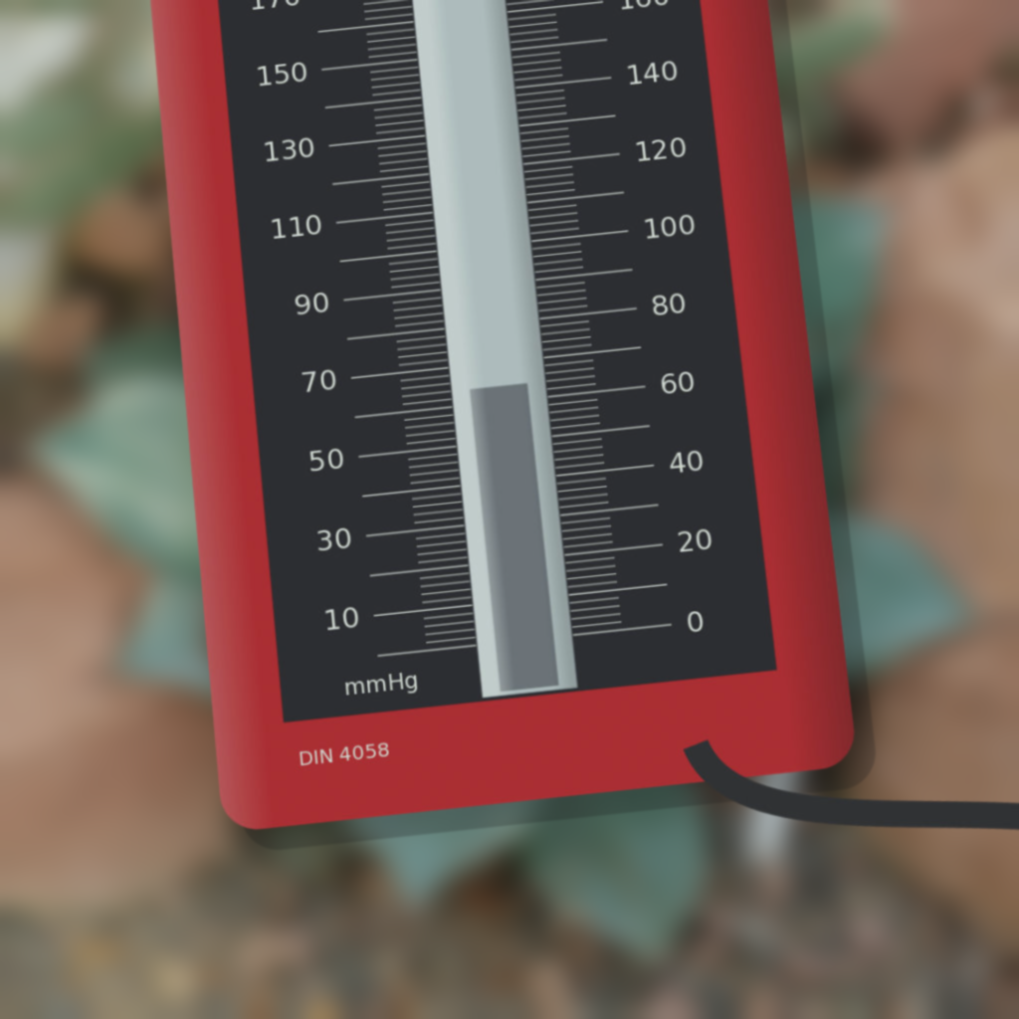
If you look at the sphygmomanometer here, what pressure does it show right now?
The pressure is 64 mmHg
